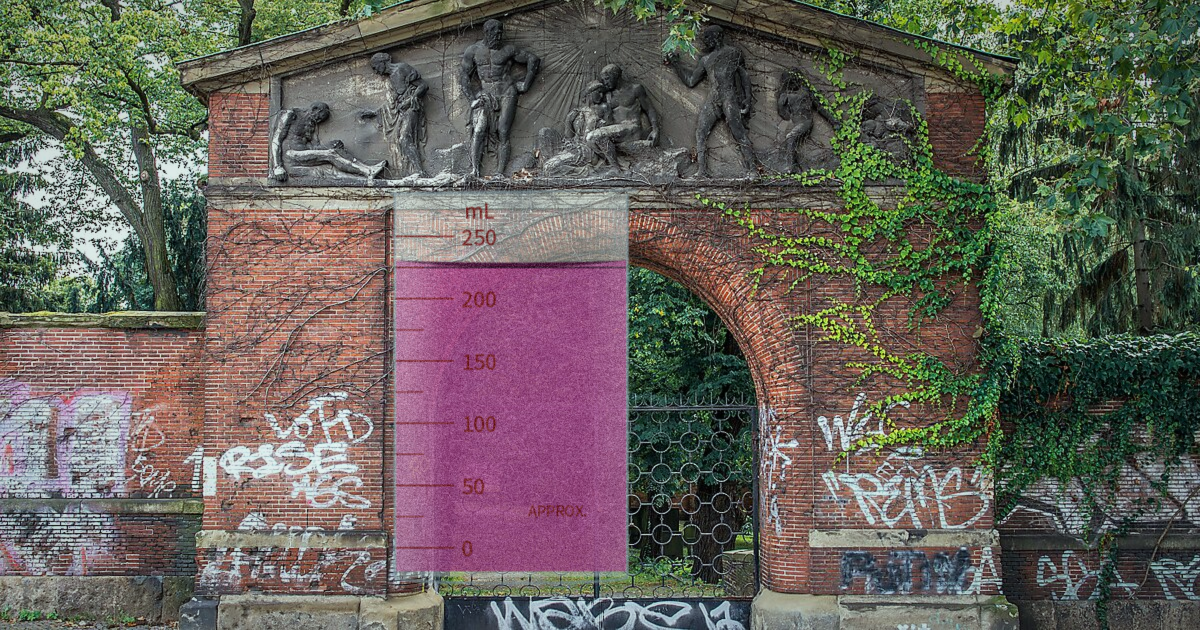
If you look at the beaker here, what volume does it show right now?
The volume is 225 mL
